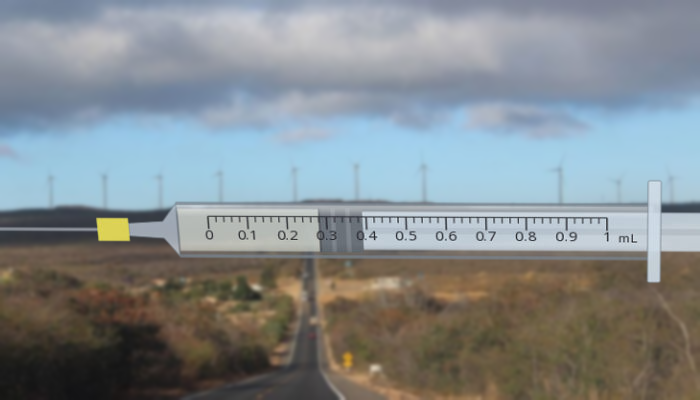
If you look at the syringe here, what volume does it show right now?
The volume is 0.28 mL
